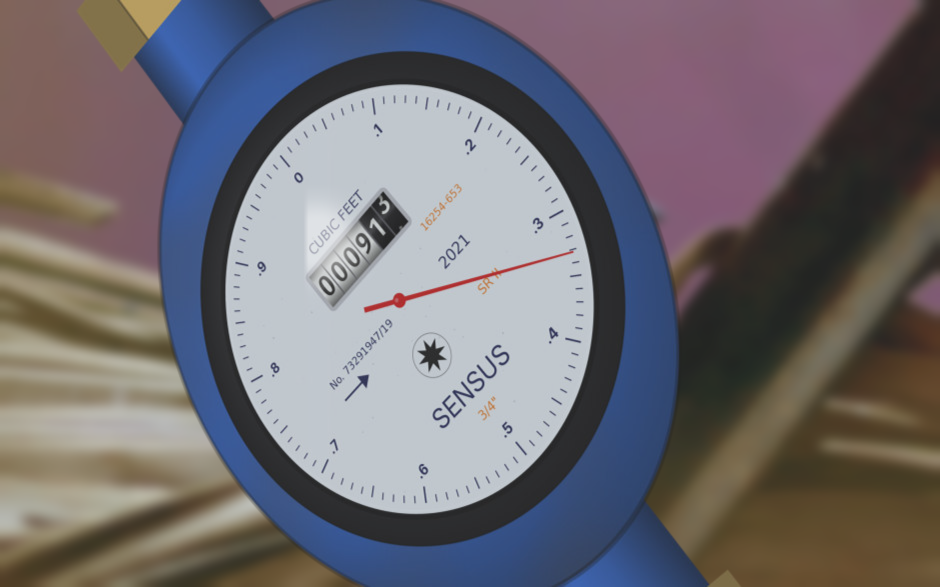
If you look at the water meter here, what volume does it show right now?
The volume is 913.33 ft³
